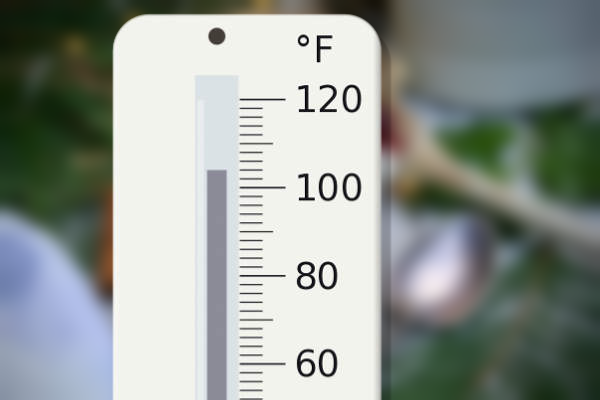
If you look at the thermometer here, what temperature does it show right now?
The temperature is 104 °F
